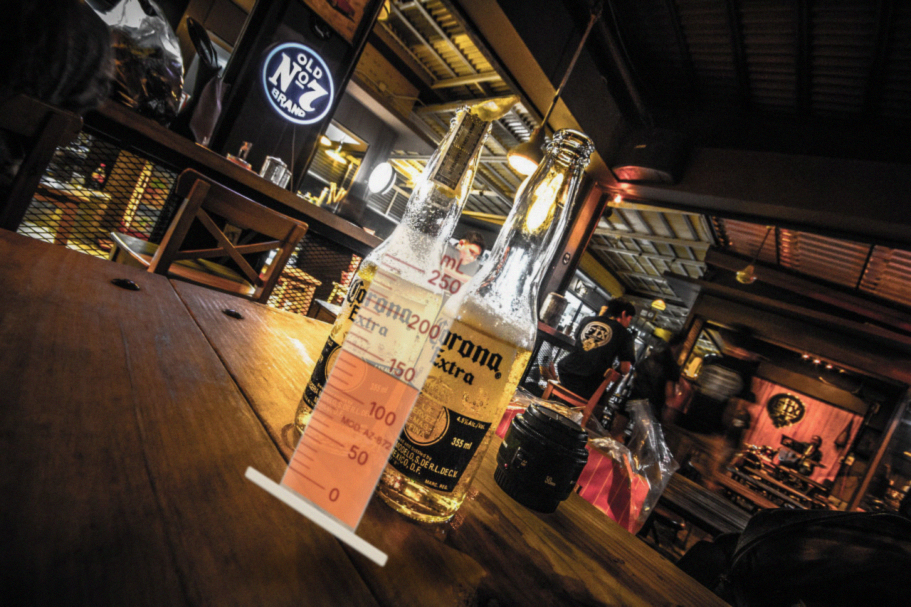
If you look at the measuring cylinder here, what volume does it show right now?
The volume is 140 mL
